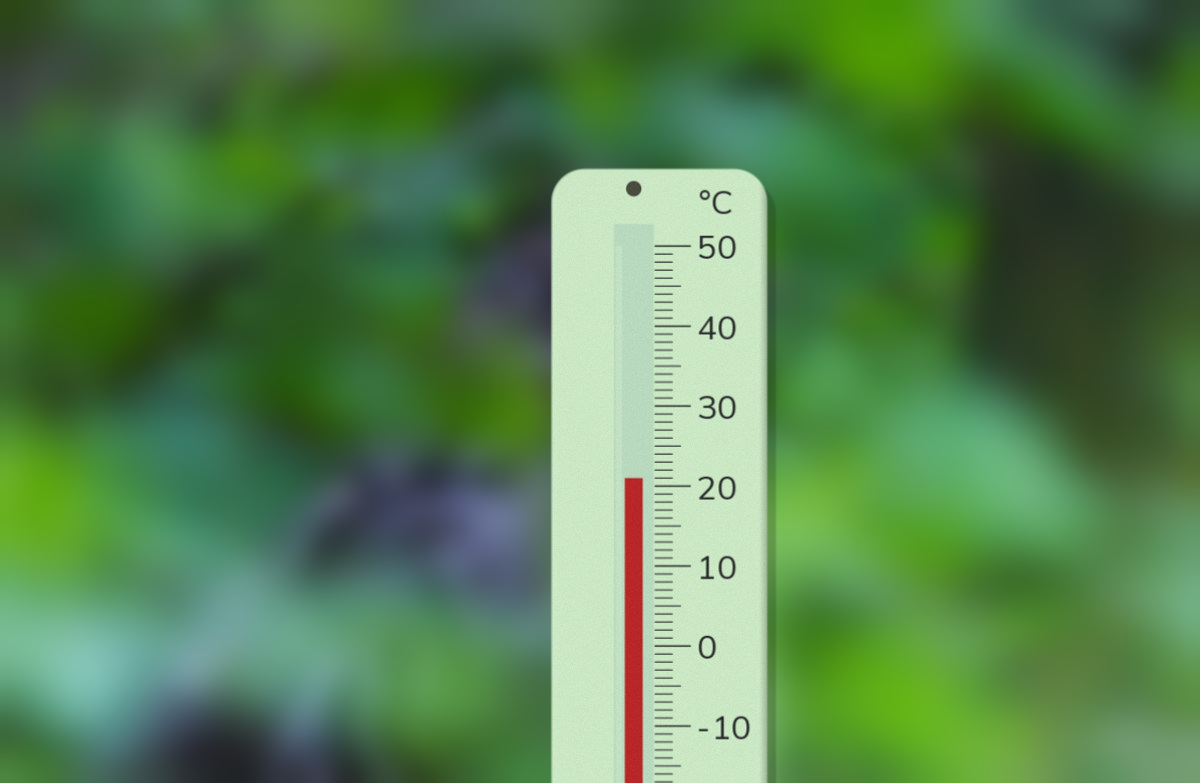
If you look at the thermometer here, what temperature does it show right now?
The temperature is 21 °C
